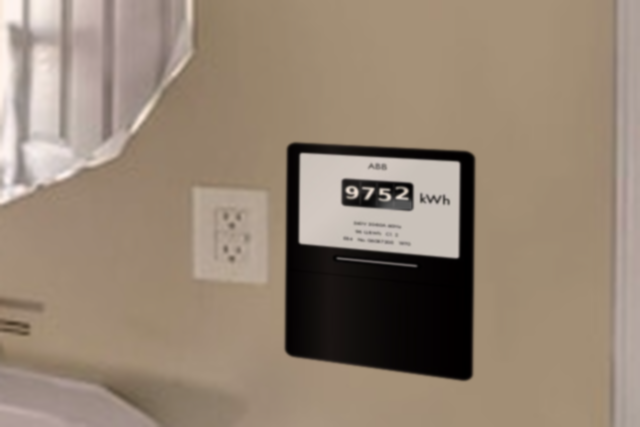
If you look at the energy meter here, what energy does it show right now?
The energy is 9752 kWh
